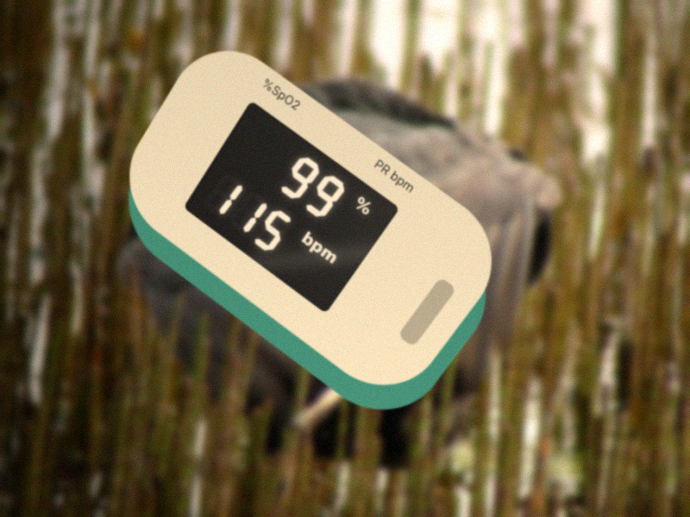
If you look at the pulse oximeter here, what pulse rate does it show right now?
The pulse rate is 115 bpm
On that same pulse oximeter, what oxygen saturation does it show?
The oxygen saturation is 99 %
